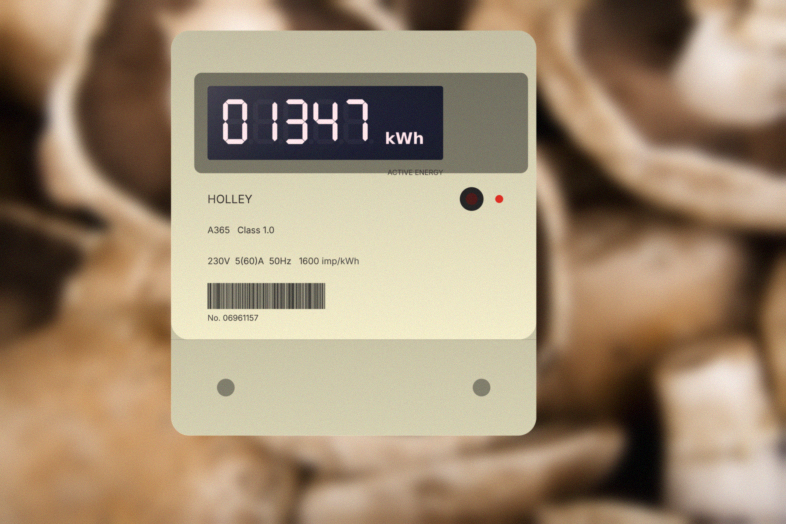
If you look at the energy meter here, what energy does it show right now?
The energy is 1347 kWh
